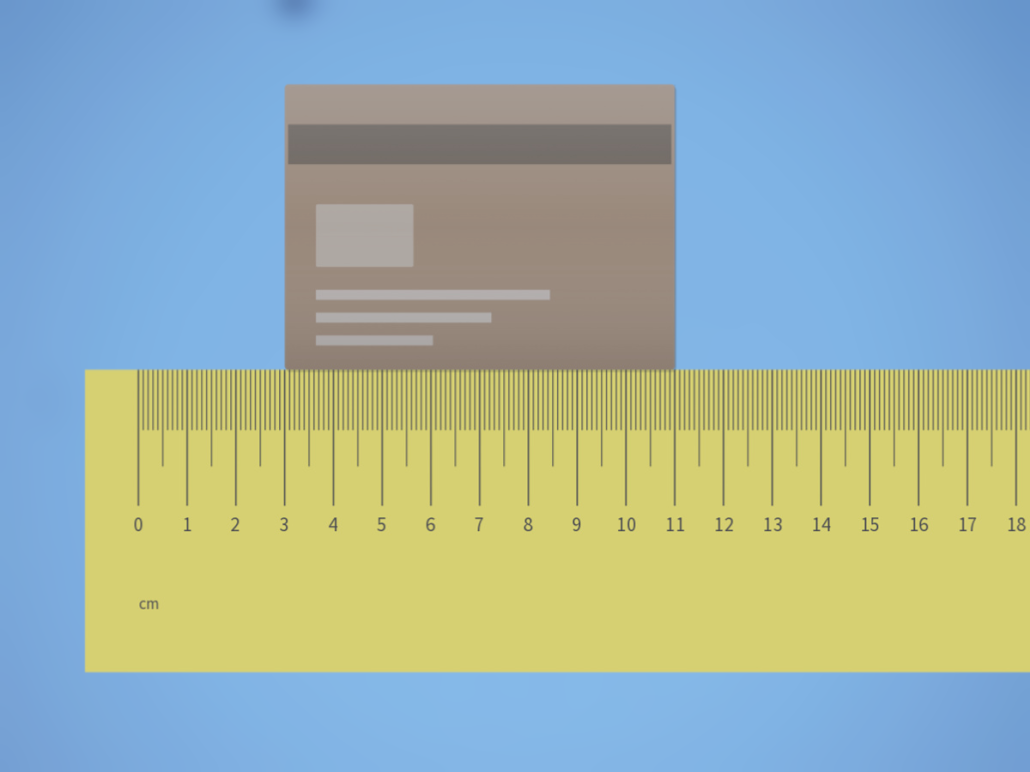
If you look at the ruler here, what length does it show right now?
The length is 8 cm
